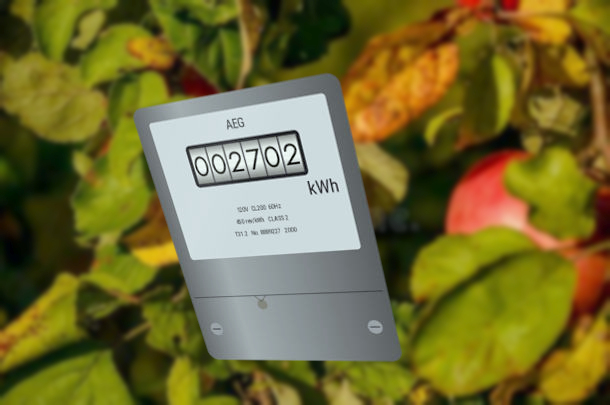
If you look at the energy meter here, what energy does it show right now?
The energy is 2702 kWh
